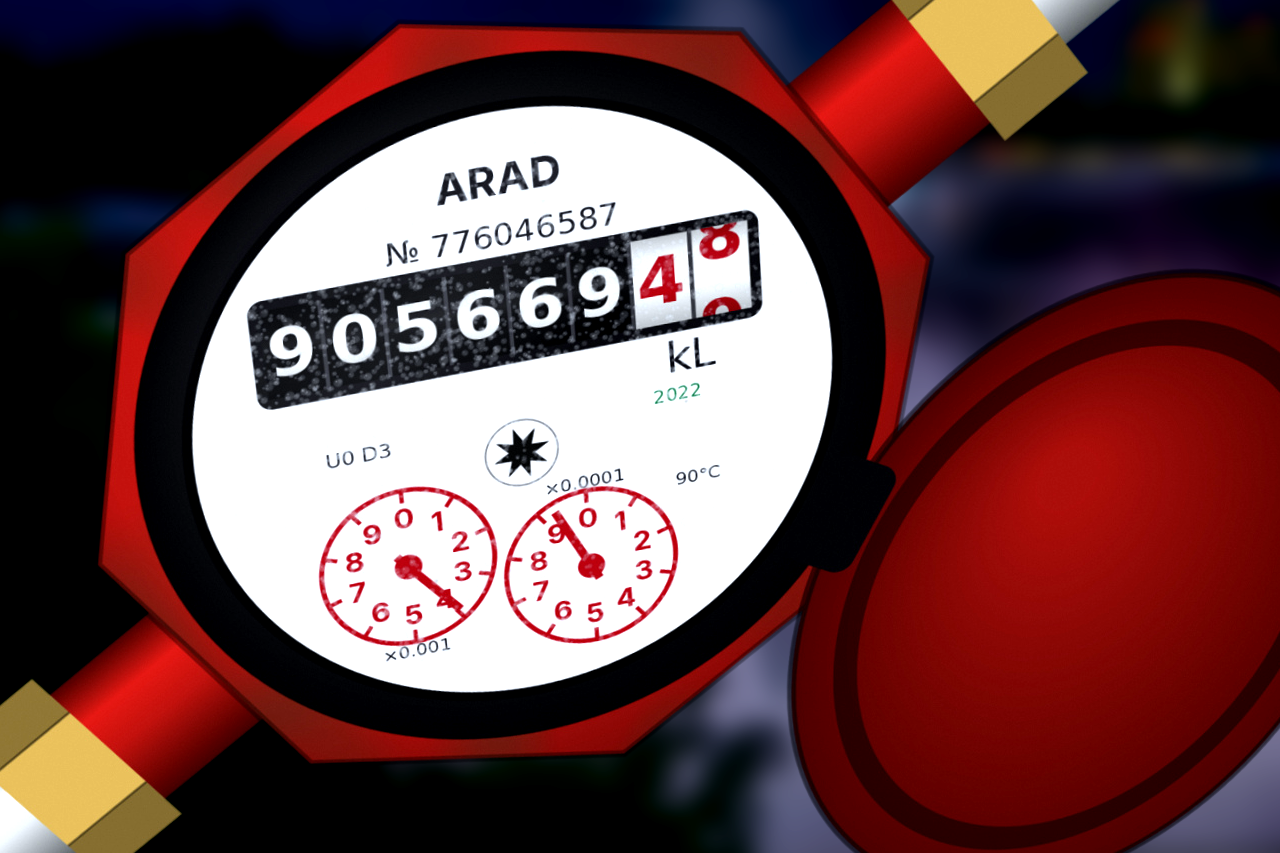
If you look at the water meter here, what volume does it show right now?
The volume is 905669.4839 kL
